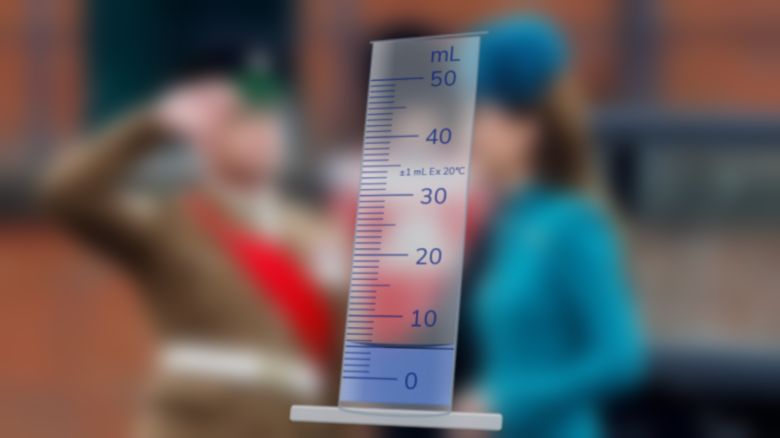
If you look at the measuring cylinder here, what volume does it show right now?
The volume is 5 mL
